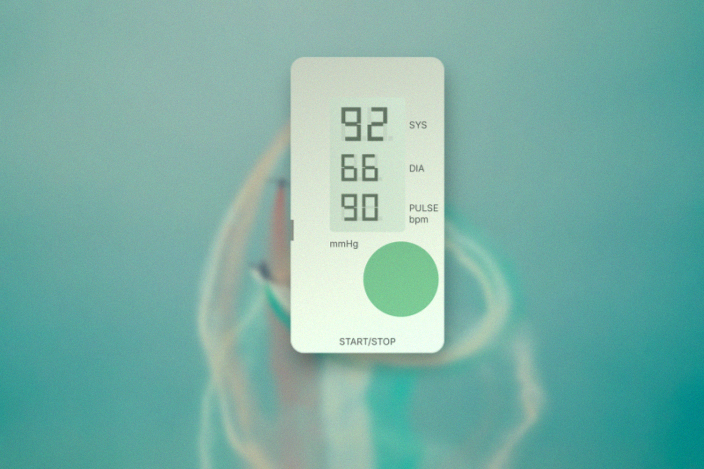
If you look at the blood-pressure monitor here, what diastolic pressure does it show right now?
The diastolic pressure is 66 mmHg
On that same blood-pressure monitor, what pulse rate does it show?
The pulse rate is 90 bpm
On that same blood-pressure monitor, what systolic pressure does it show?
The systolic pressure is 92 mmHg
